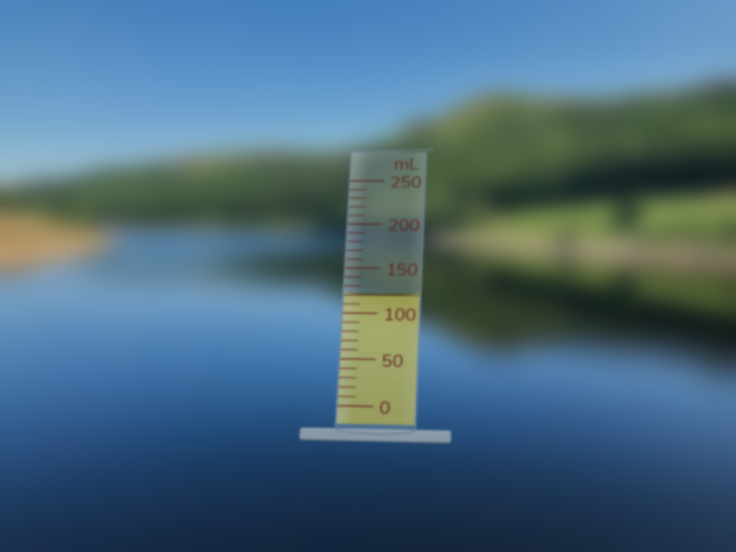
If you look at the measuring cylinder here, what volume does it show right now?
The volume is 120 mL
